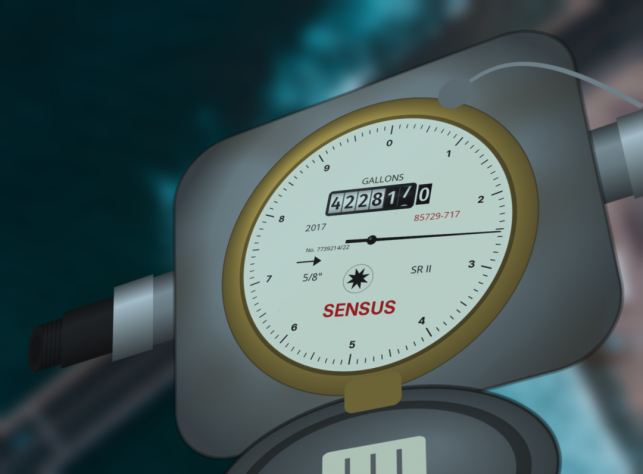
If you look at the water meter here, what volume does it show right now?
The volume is 4228172.5 gal
